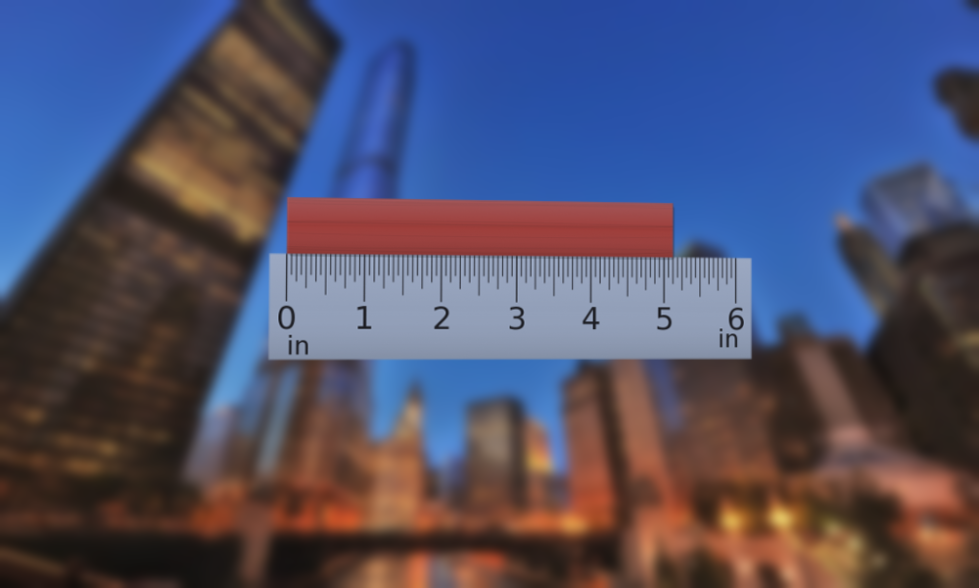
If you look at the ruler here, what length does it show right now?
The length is 5.125 in
